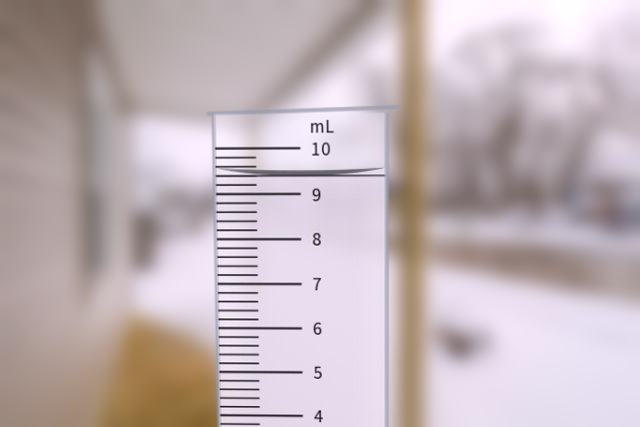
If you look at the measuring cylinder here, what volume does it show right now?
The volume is 9.4 mL
